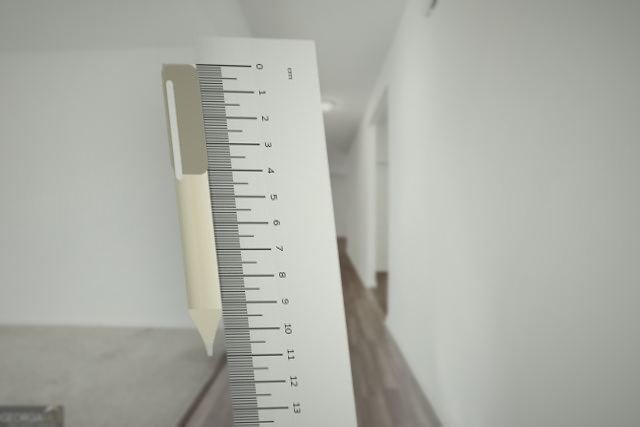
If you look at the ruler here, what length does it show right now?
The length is 11 cm
